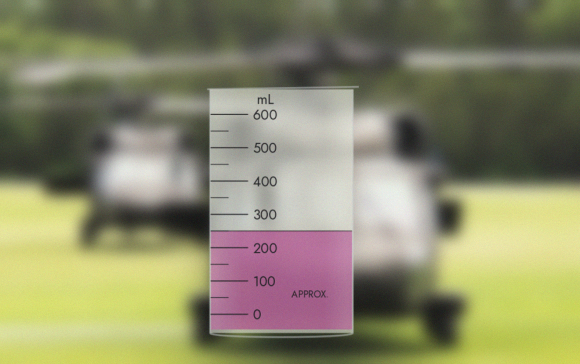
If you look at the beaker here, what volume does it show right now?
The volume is 250 mL
